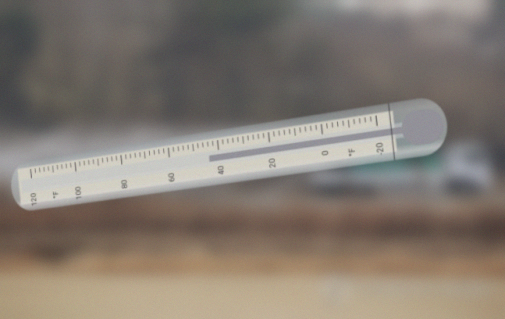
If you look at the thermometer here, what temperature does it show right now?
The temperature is 44 °F
